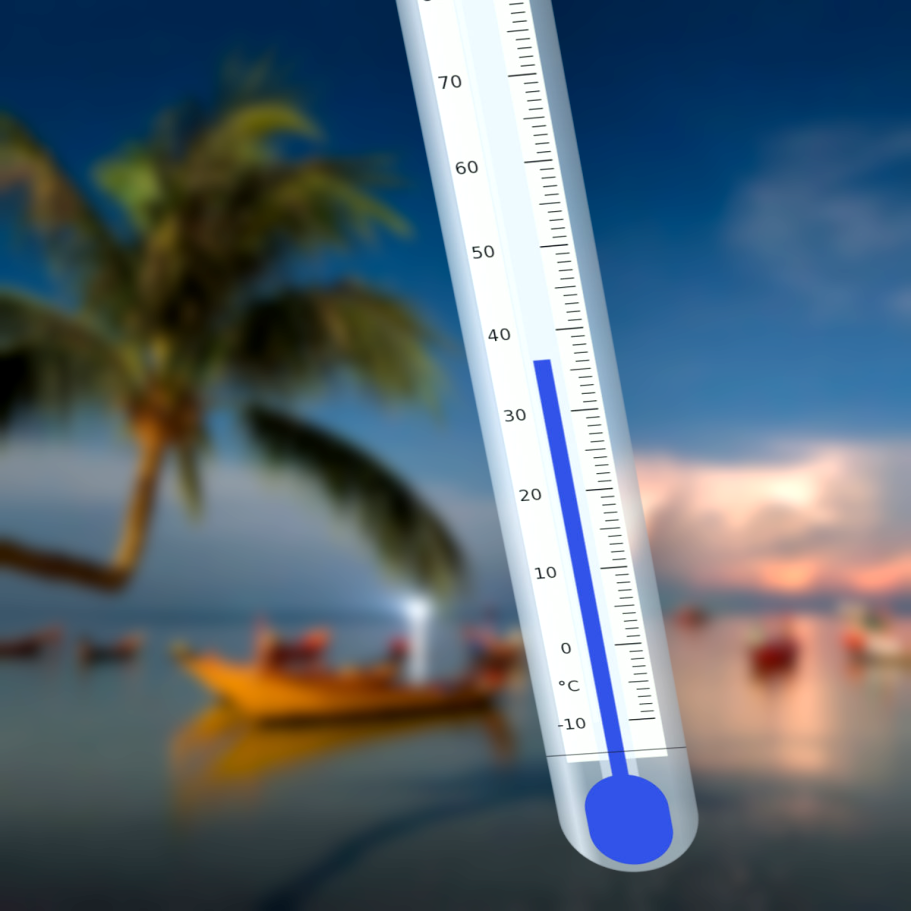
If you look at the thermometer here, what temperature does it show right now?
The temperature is 36.5 °C
